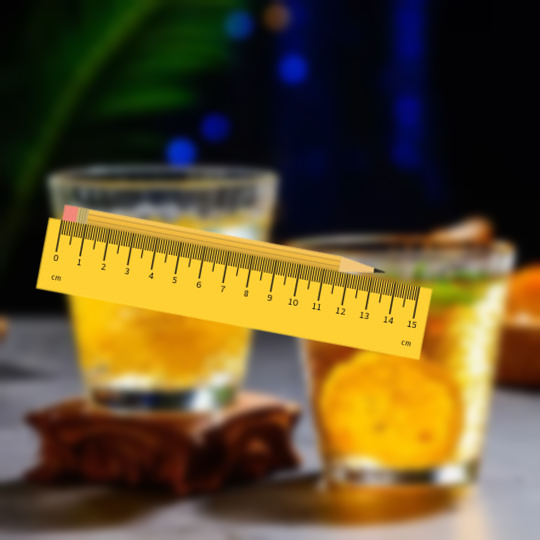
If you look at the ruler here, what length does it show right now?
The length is 13.5 cm
